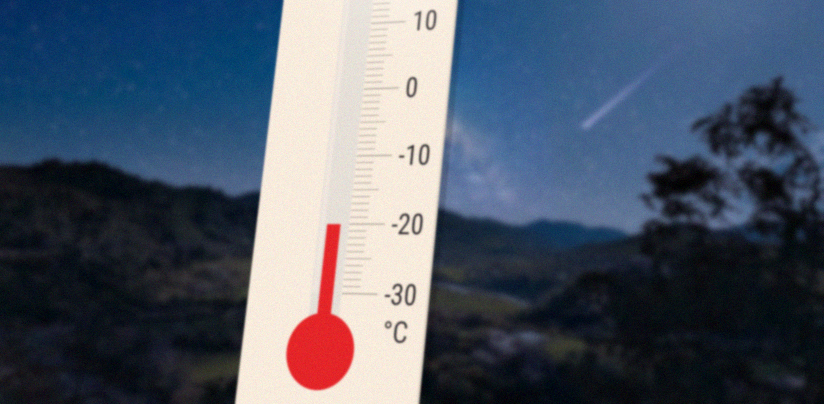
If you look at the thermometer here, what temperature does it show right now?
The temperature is -20 °C
